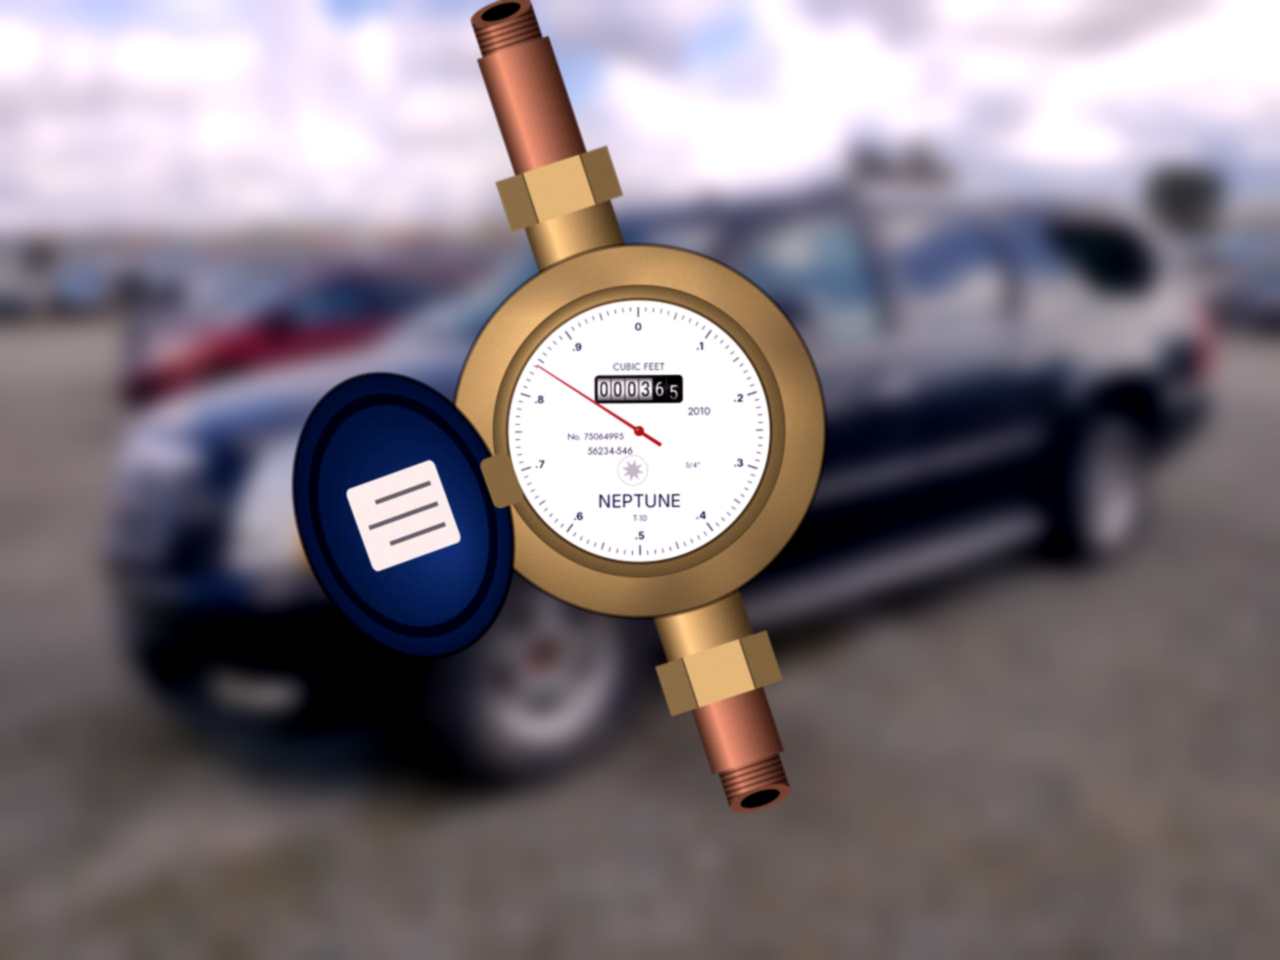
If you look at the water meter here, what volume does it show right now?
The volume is 364.84 ft³
